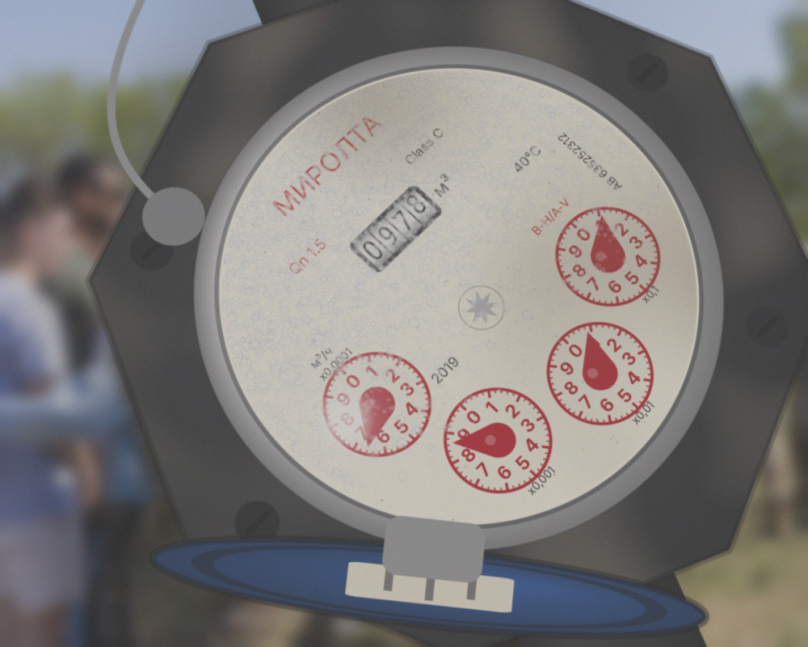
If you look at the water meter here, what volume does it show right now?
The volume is 978.1086 m³
